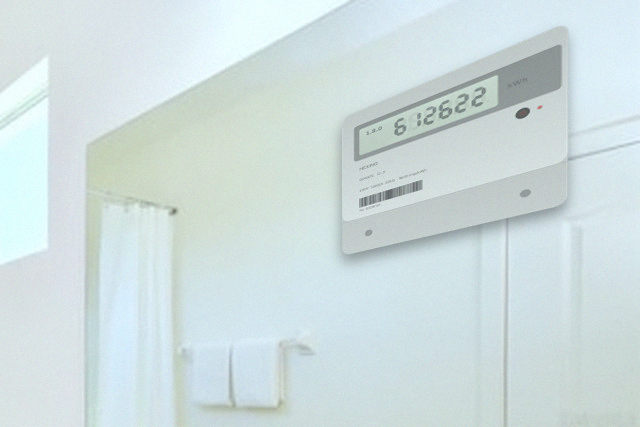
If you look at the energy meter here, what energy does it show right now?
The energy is 612622 kWh
